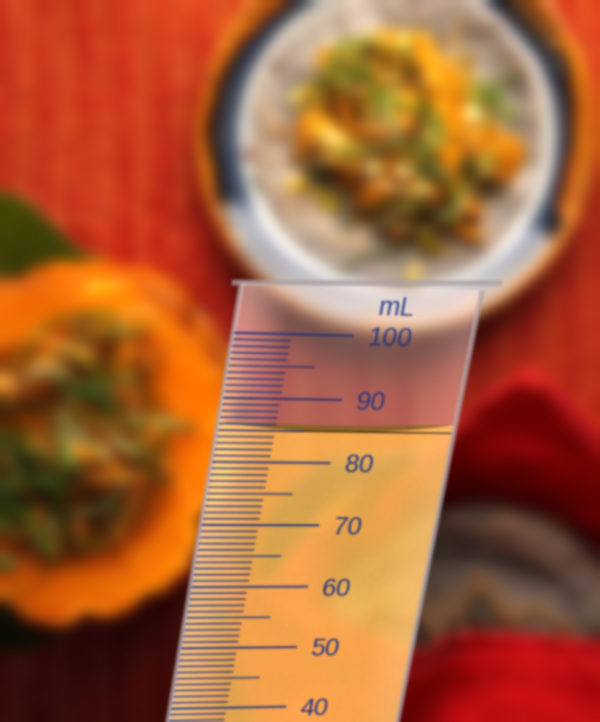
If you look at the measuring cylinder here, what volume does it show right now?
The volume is 85 mL
